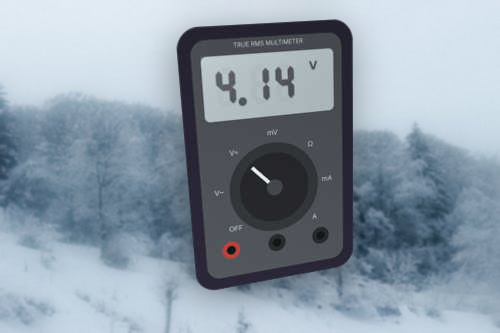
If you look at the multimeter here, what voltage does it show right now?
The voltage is 4.14 V
